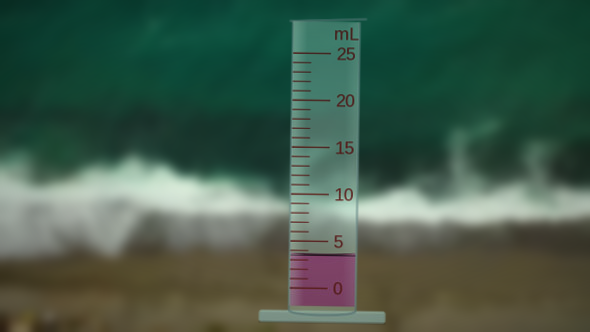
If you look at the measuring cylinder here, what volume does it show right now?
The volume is 3.5 mL
